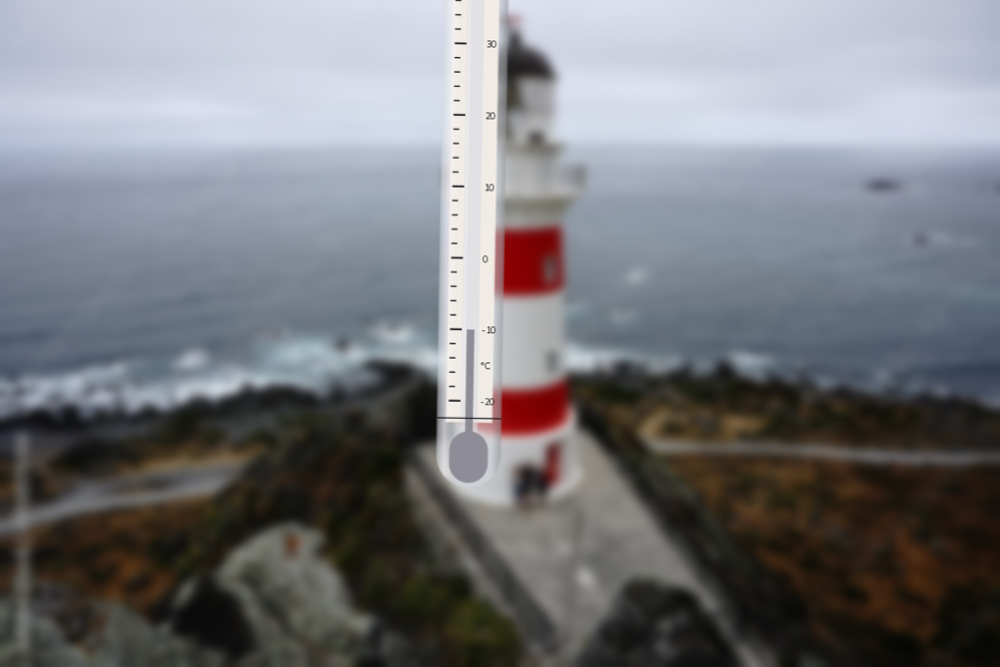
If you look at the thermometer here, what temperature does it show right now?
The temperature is -10 °C
